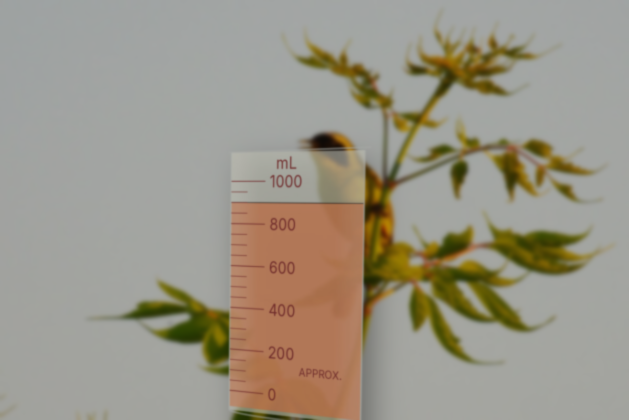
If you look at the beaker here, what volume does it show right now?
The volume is 900 mL
